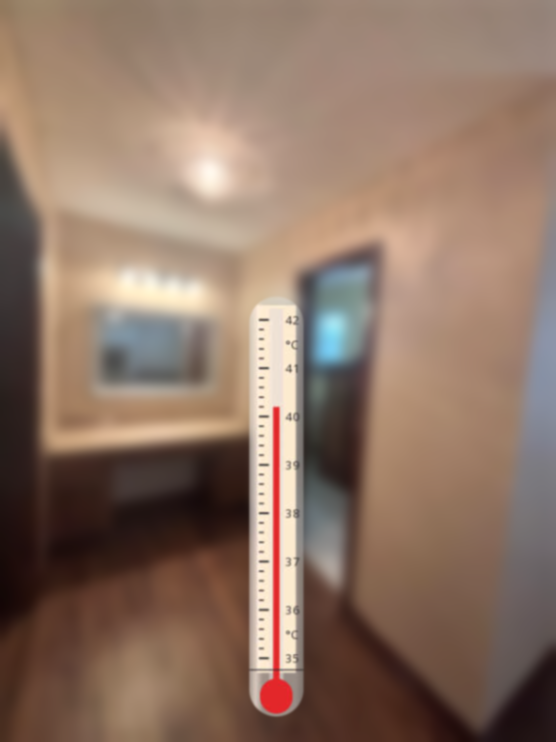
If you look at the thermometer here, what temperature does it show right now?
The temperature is 40.2 °C
